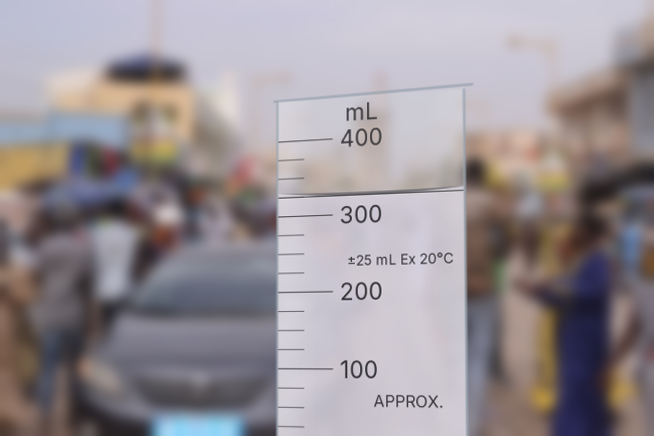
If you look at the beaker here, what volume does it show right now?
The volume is 325 mL
